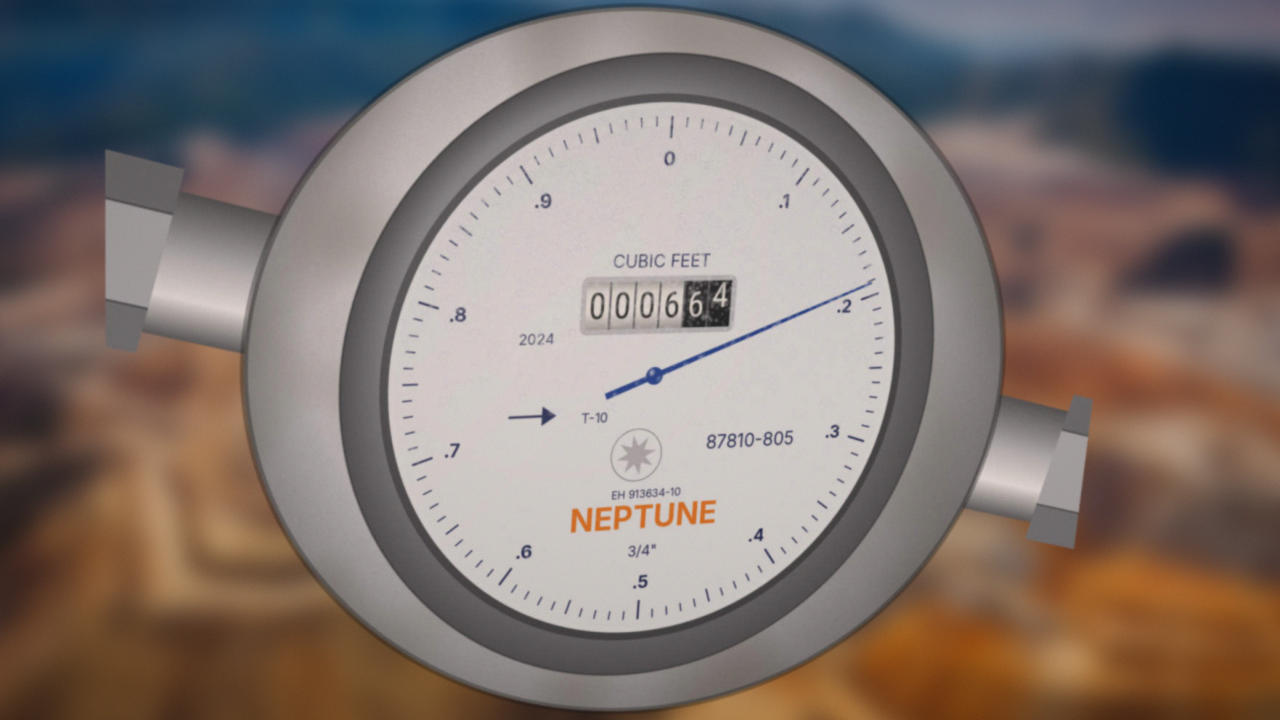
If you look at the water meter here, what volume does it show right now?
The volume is 664.19 ft³
